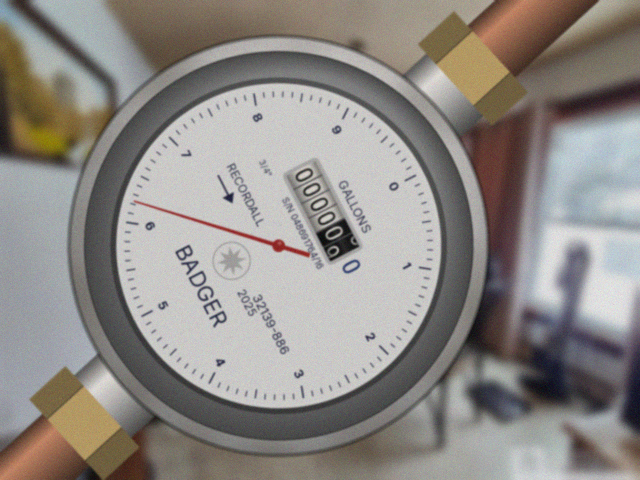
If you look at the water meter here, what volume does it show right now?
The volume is 86.2 gal
